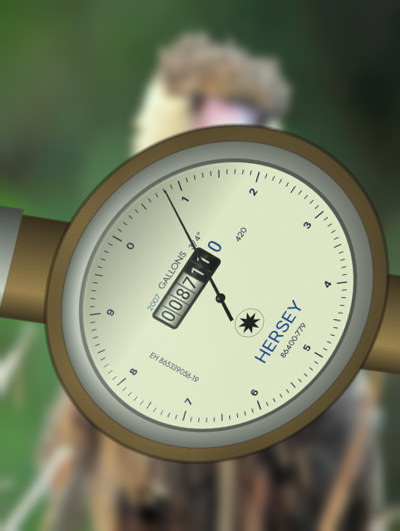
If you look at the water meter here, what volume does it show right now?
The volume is 87110.8 gal
